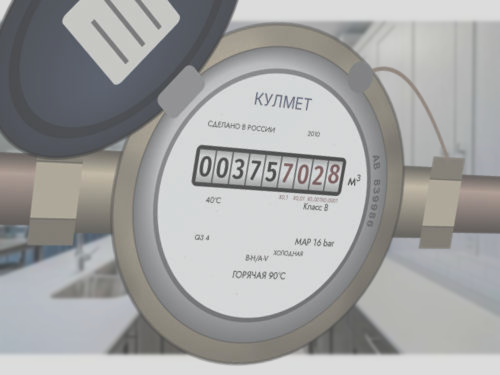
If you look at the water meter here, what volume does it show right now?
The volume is 375.7028 m³
